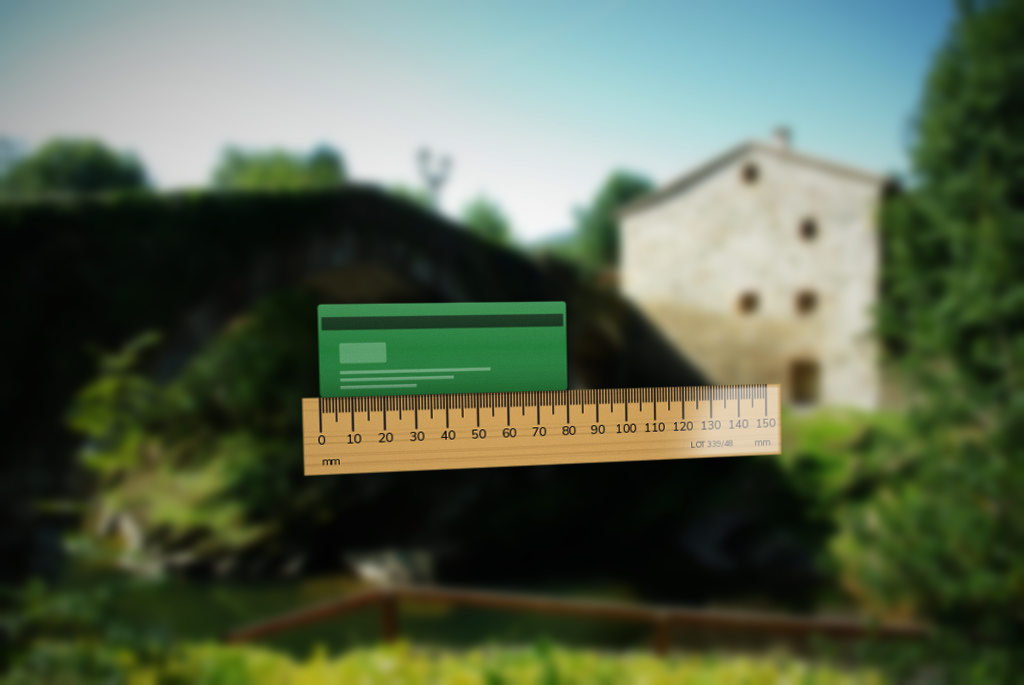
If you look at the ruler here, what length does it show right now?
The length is 80 mm
